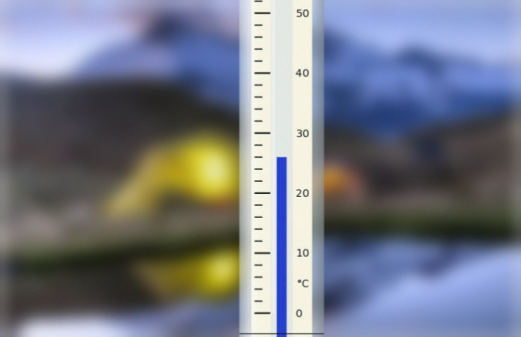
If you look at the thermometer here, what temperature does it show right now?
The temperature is 26 °C
